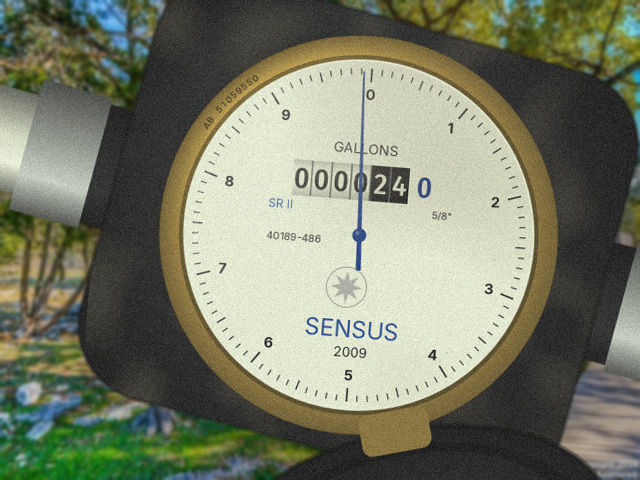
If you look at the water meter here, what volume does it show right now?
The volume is 239.9 gal
